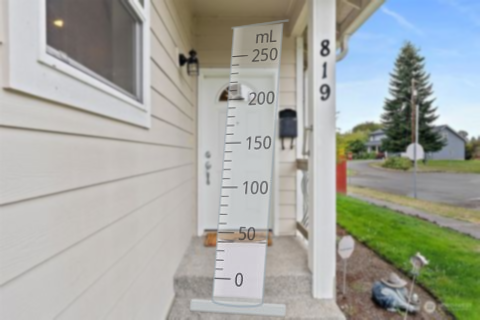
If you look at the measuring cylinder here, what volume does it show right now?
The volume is 40 mL
